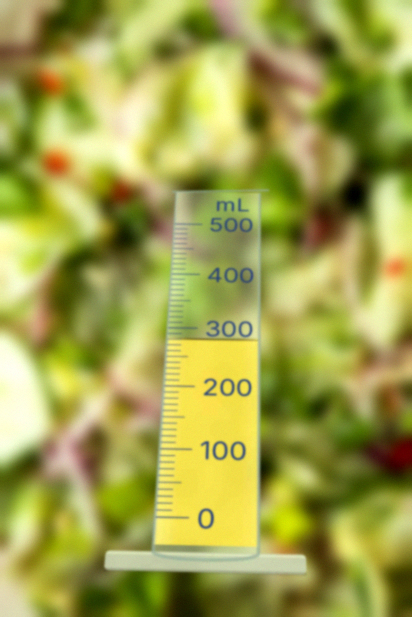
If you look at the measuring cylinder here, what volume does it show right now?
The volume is 280 mL
